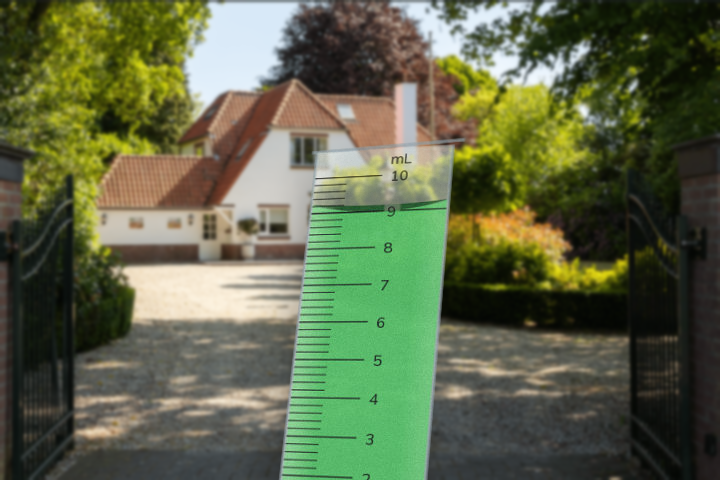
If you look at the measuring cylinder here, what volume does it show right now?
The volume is 9 mL
